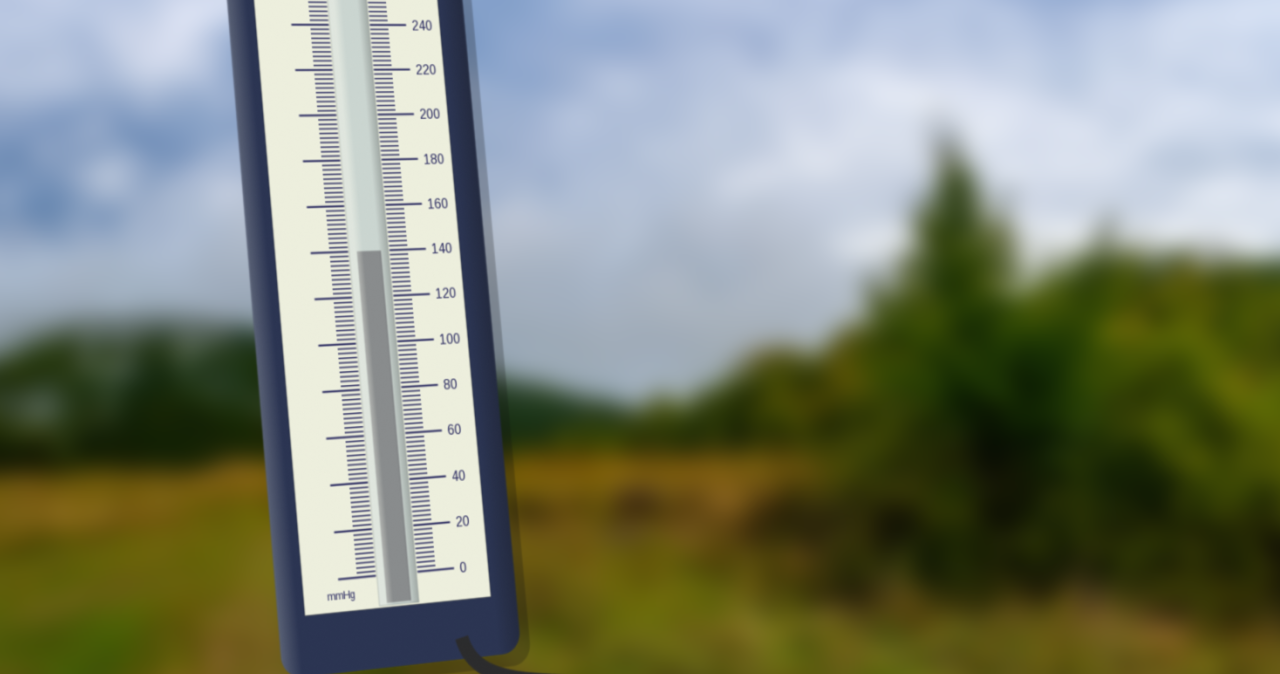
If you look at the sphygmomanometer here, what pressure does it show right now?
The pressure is 140 mmHg
